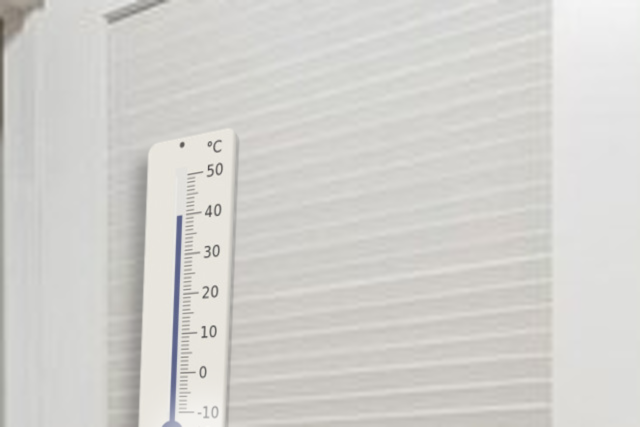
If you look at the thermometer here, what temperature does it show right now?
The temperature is 40 °C
